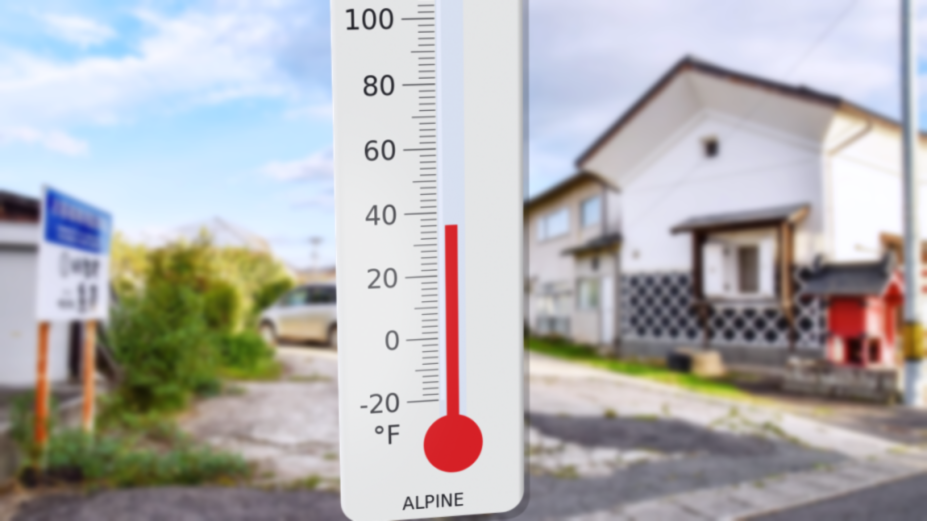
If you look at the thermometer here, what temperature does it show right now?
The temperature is 36 °F
